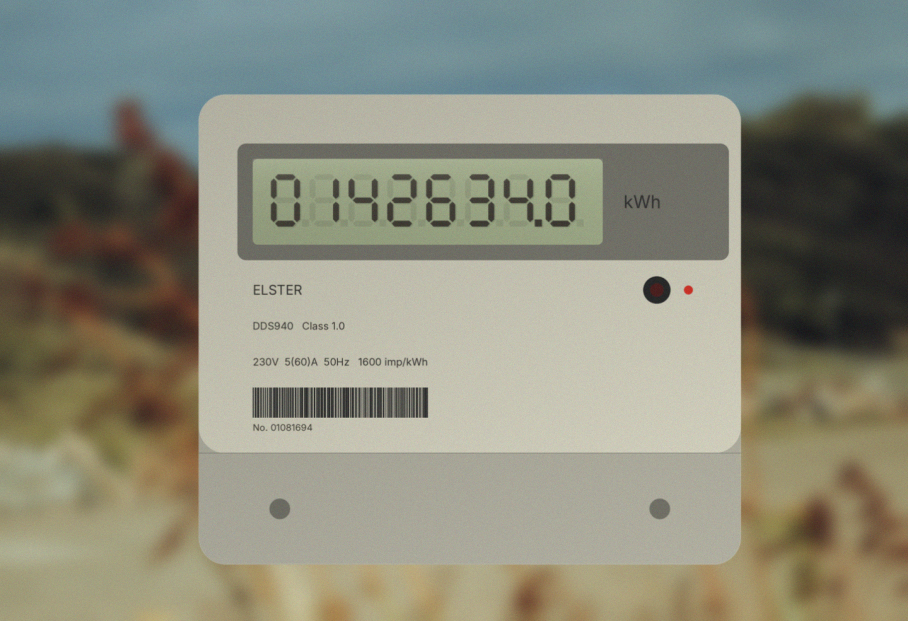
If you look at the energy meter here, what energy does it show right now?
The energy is 142634.0 kWh
